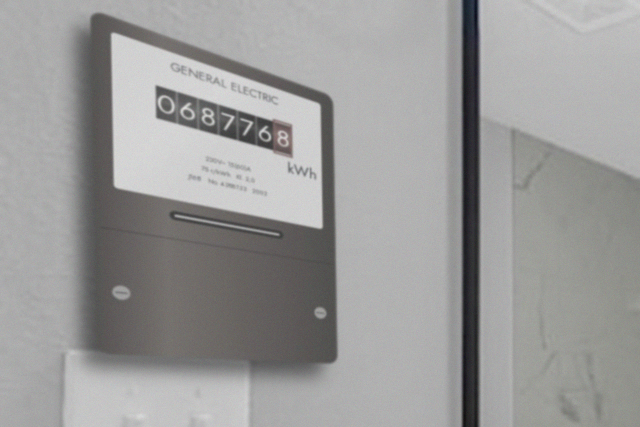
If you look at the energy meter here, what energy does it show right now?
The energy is 68776.8 kWh
